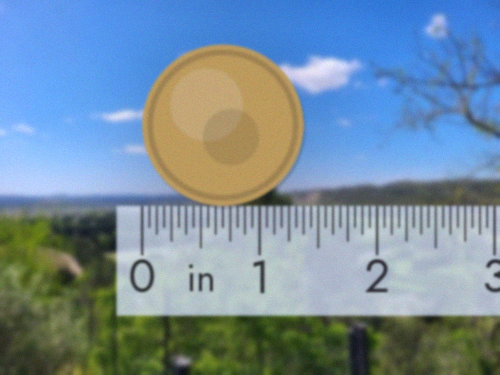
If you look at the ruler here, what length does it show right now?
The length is 1.375 in
